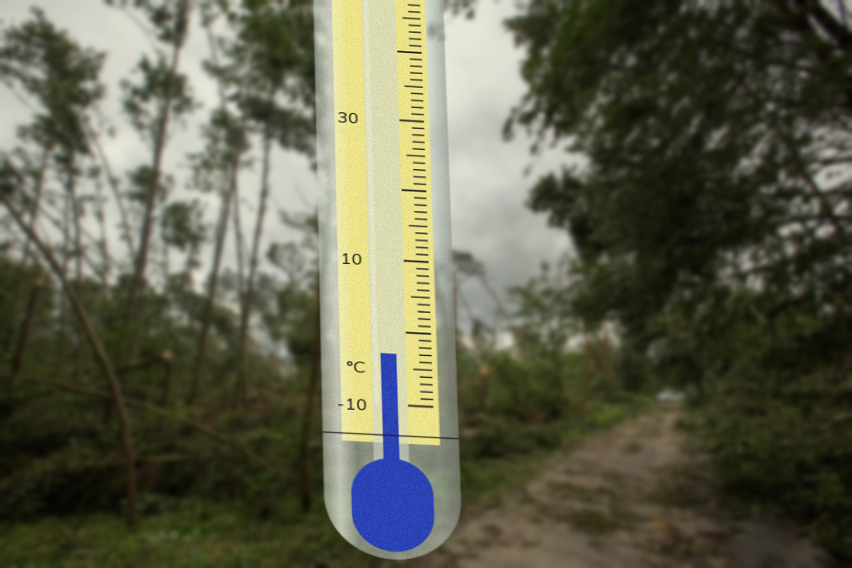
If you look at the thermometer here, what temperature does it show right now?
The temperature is -3 °C
